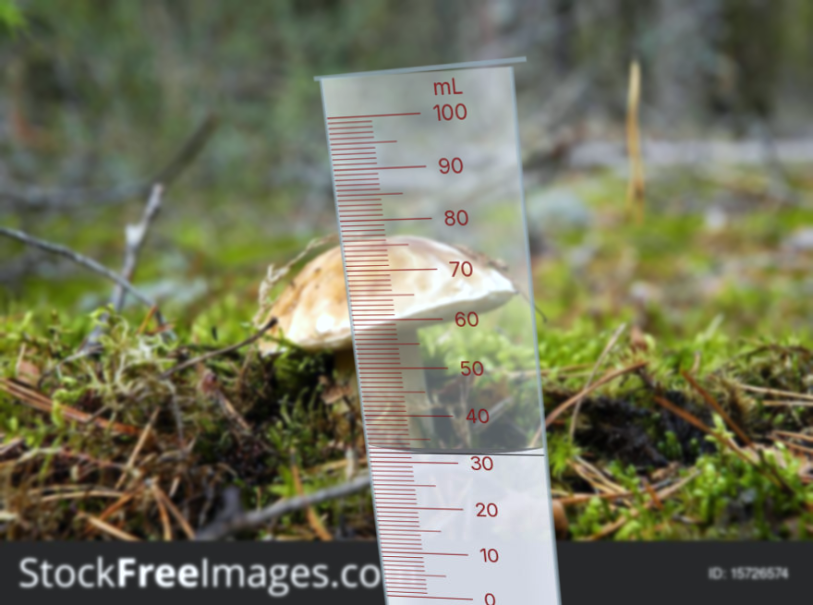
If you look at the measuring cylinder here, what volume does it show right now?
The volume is 32 mL
